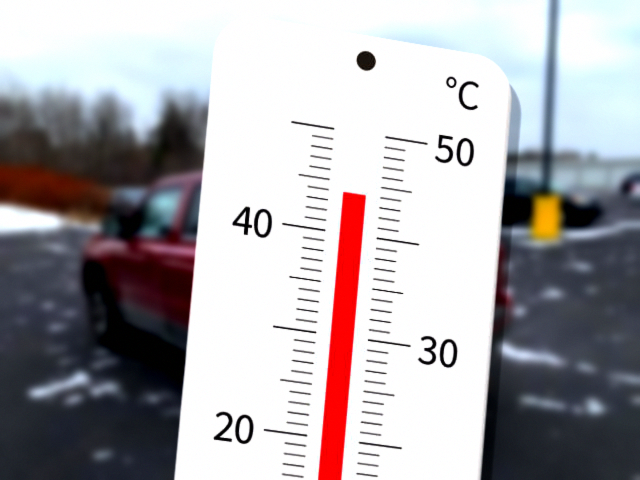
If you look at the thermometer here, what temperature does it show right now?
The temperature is 44 °C
